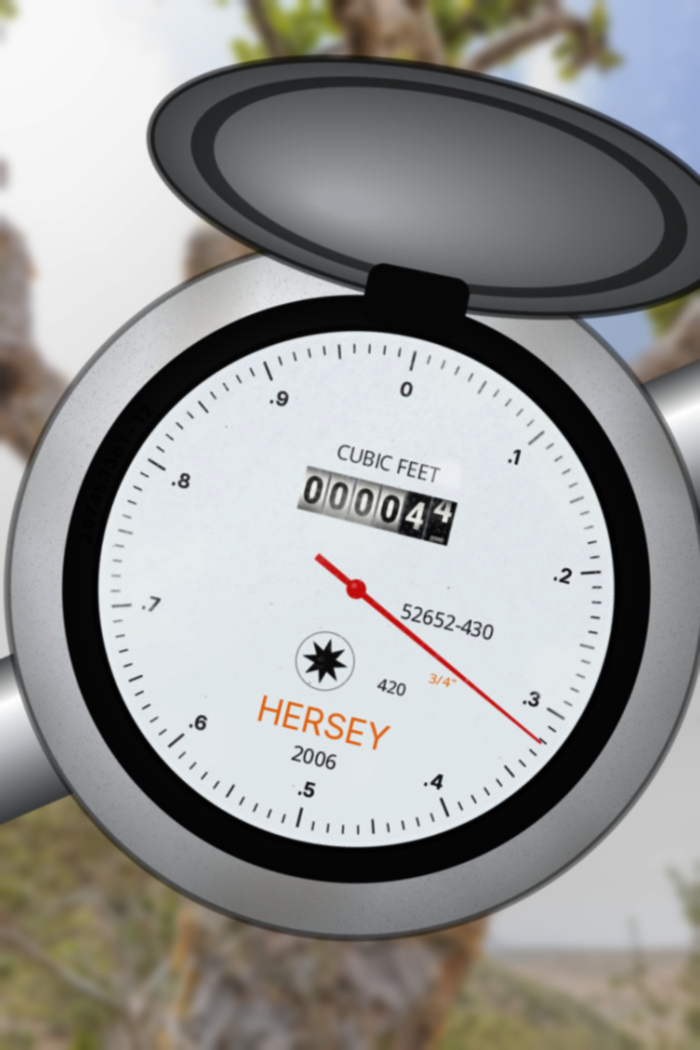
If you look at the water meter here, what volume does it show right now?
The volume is 44.32 ft³
